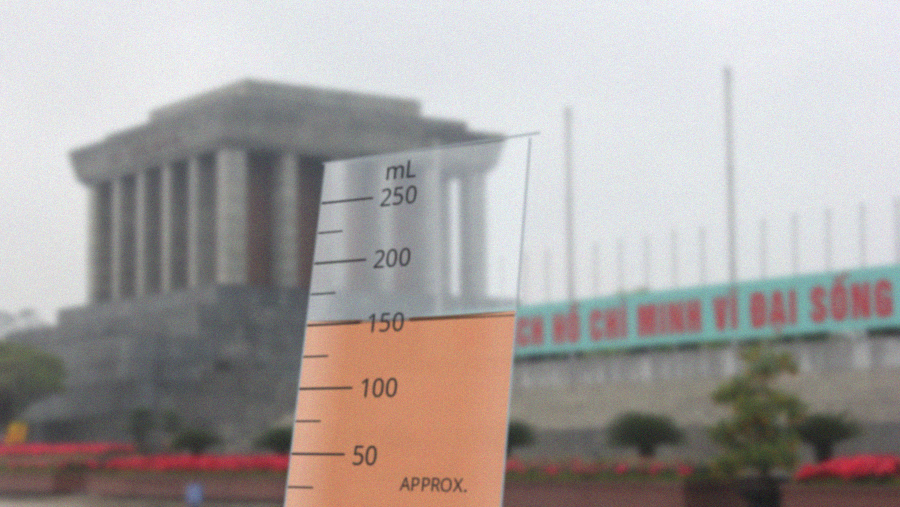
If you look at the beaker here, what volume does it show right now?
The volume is 150 mL
